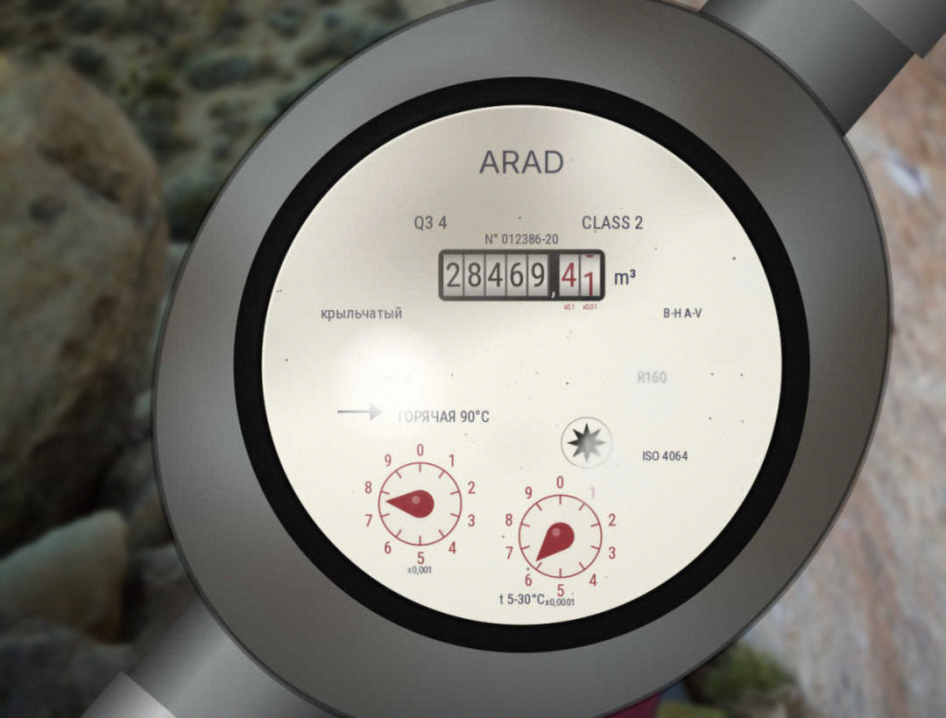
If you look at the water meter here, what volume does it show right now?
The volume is 28469.4076 m³
